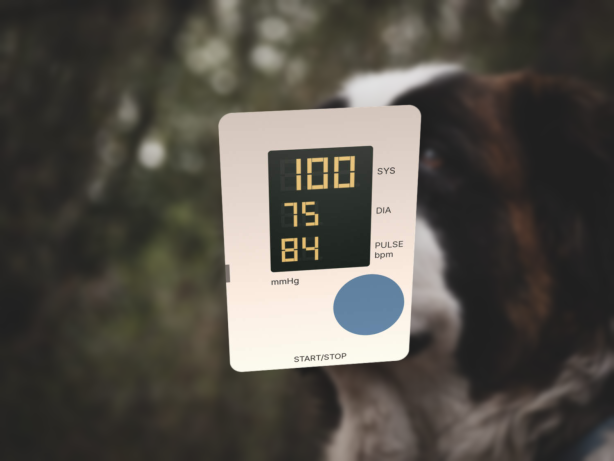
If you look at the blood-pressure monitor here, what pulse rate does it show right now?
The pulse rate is 84 bpm
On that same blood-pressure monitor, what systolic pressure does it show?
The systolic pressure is 100 mmHg
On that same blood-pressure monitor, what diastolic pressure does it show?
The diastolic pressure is 75 mmHg
